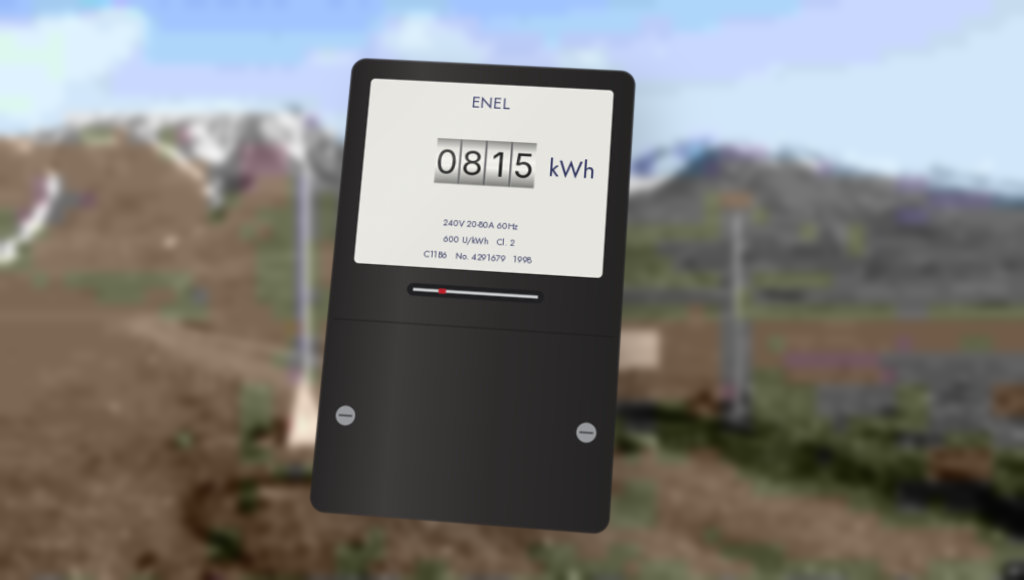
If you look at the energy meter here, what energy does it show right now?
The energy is 815 kWh
